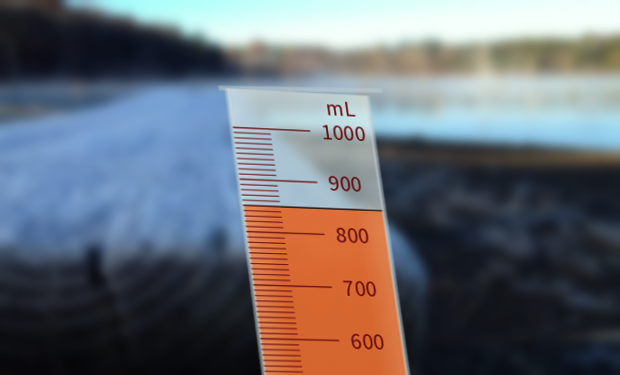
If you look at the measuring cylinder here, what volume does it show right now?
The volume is 850 mL
